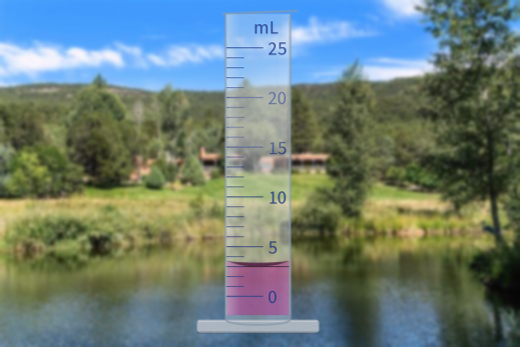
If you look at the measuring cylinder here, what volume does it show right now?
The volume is 3 mL
